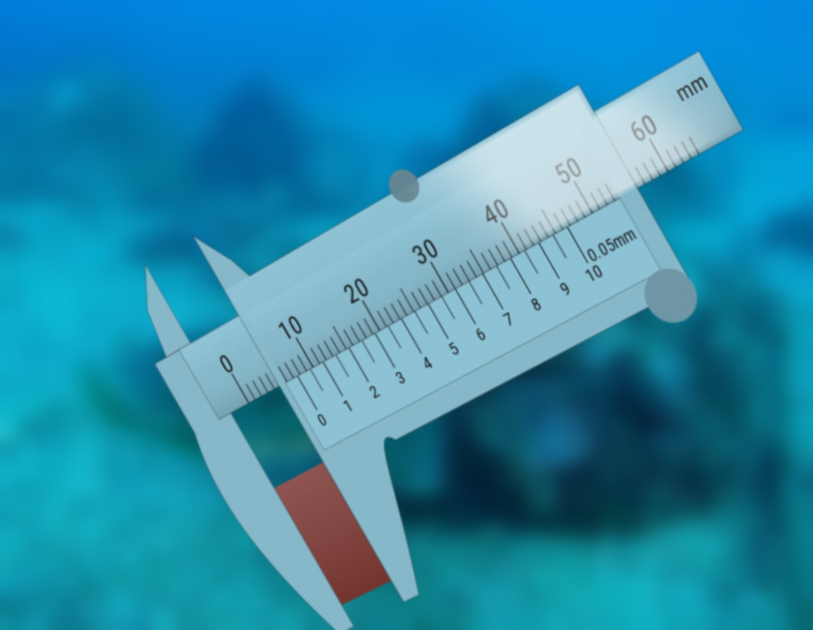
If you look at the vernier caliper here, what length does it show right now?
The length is 7.6 mm
